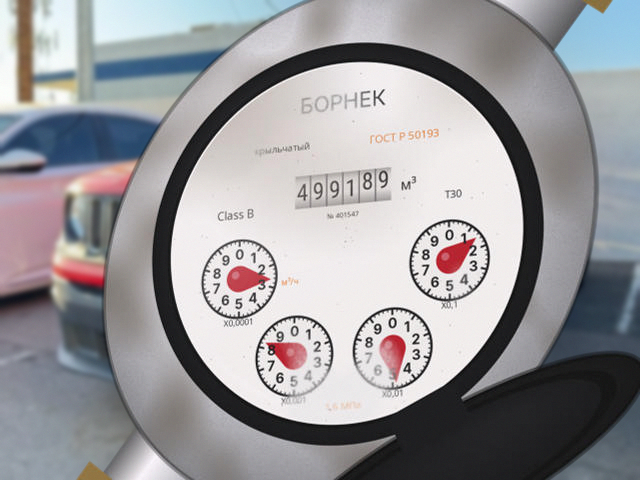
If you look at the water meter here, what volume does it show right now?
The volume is 499189.1482 m³
